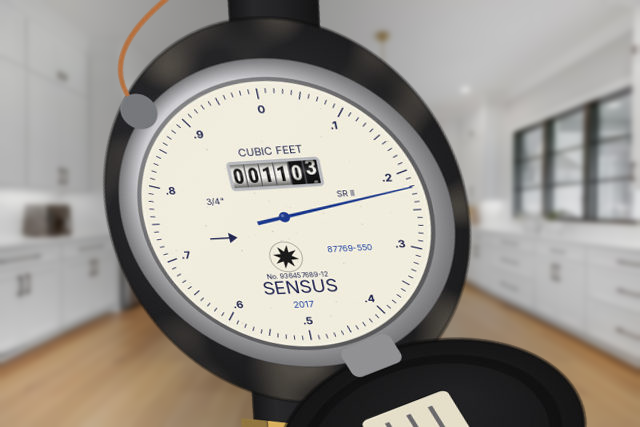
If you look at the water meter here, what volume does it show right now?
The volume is 1103.22 ft³
